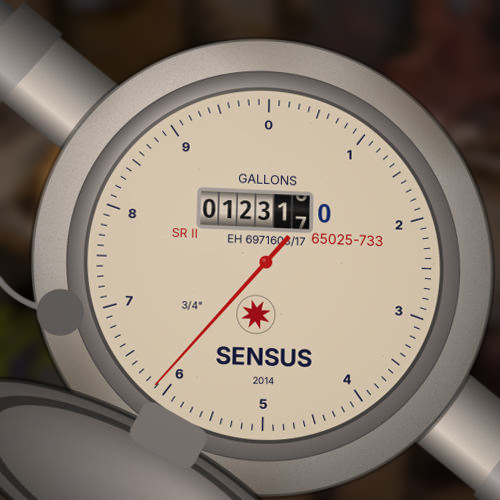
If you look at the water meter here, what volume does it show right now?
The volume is 123166.1 gal
